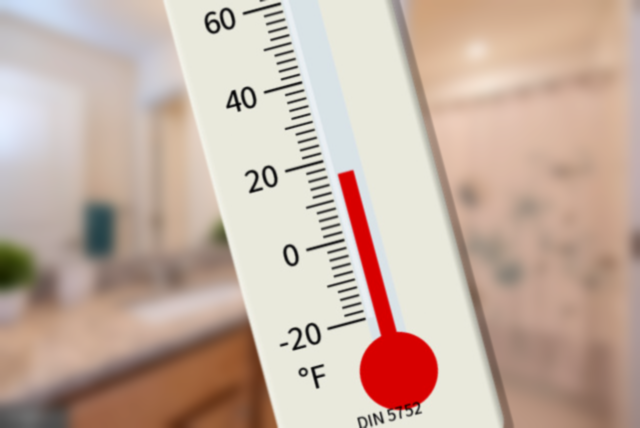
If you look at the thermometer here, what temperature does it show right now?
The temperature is 16 °F
